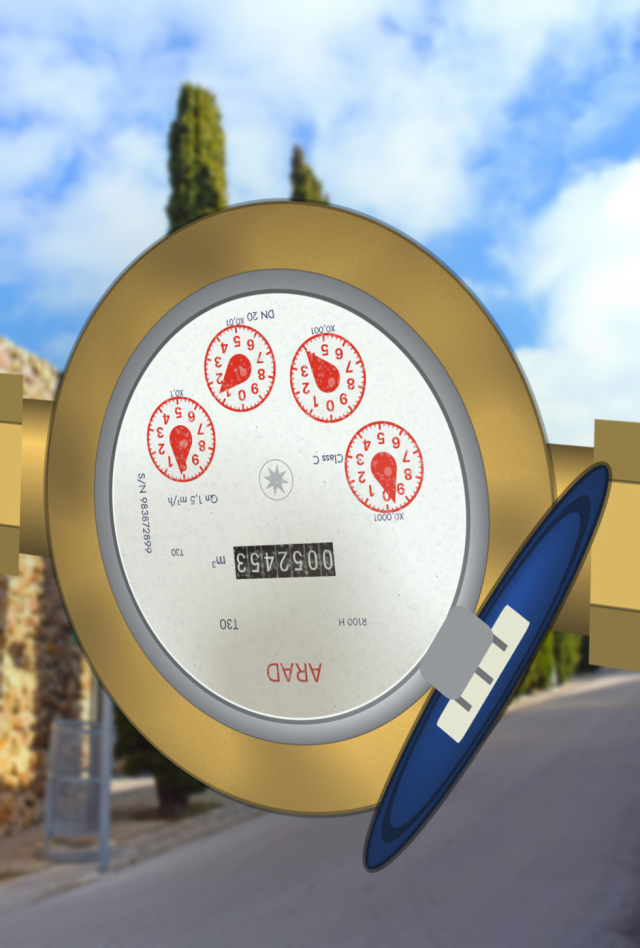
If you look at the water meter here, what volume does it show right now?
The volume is 52453.0139 m³
